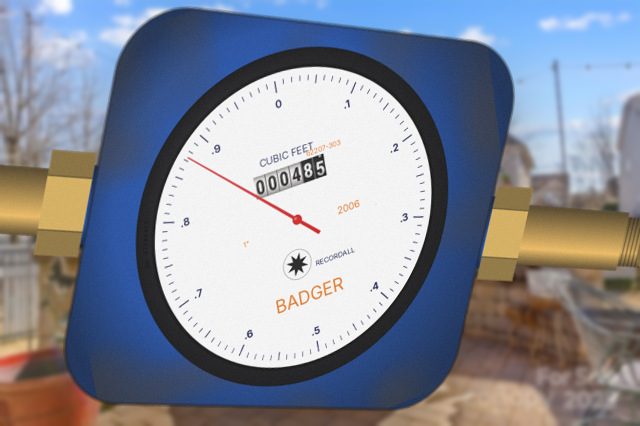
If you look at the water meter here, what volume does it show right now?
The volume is 484.87 ft³
